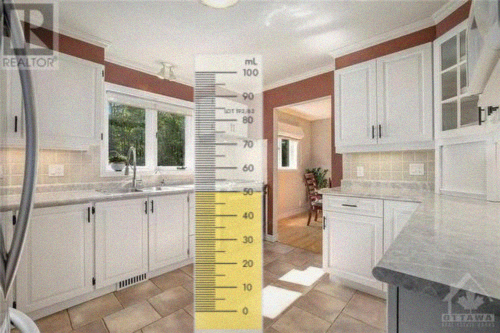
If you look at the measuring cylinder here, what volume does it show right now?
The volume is 50 mL
